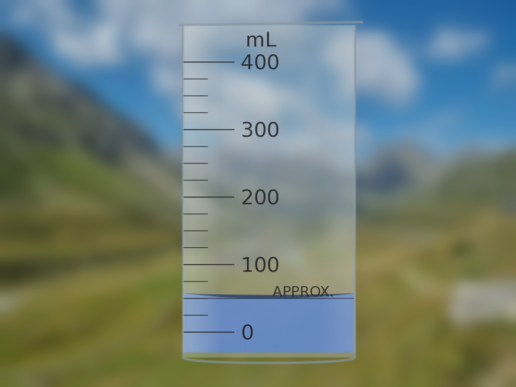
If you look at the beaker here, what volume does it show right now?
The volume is 50 mL
